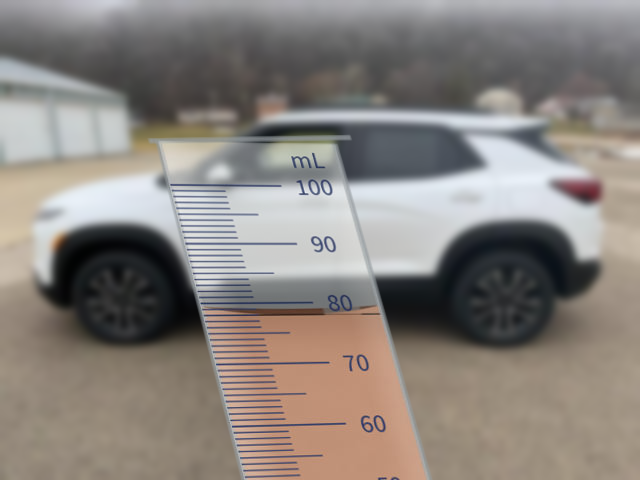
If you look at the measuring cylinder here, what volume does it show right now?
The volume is 78 mL
